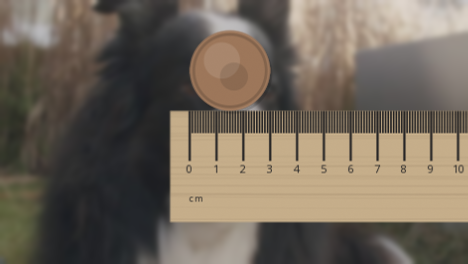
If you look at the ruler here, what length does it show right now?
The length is 3 cm
